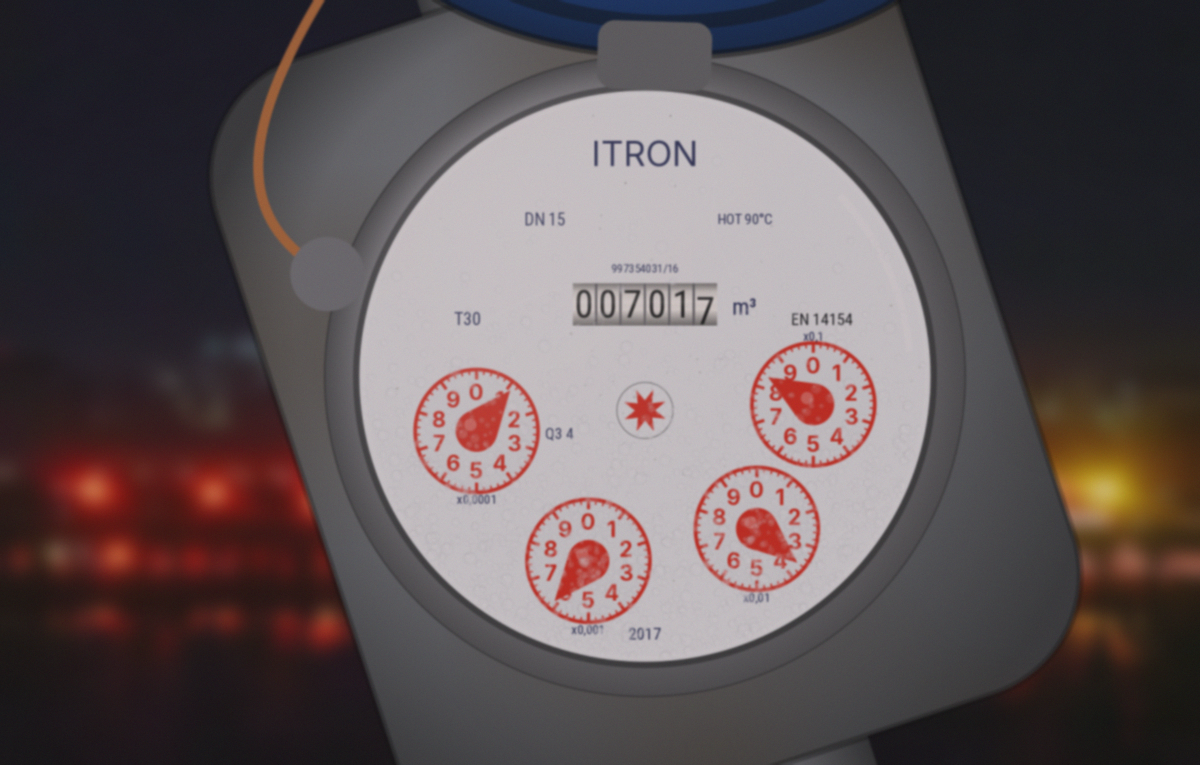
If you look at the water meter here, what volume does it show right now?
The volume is 7016.8361 m³
